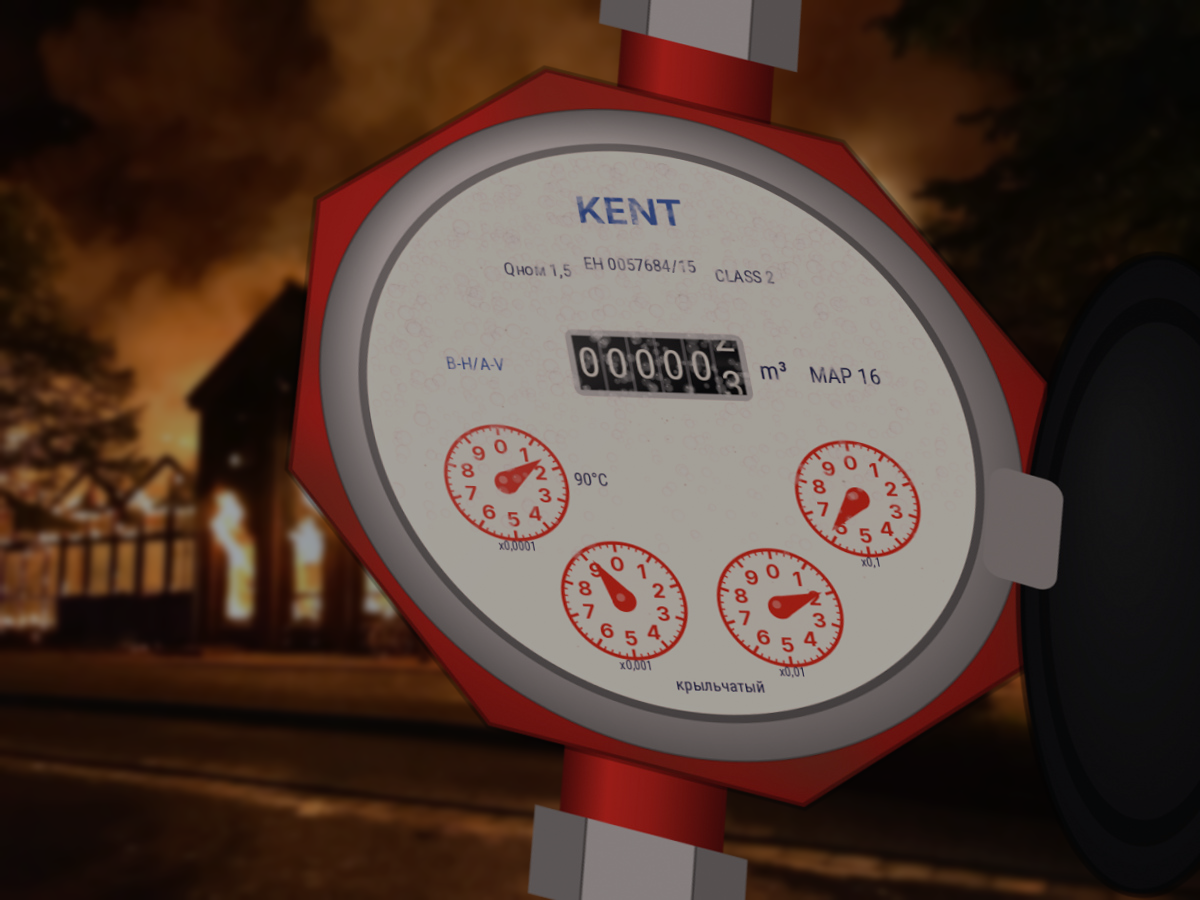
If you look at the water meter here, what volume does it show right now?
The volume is 2.6191 m³
